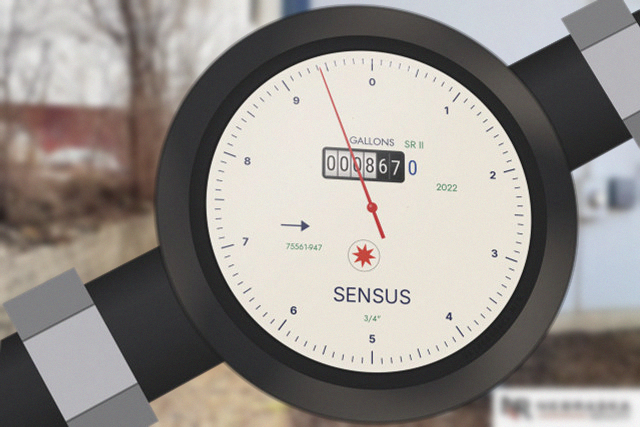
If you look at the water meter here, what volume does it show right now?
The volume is 8669.4 gal
